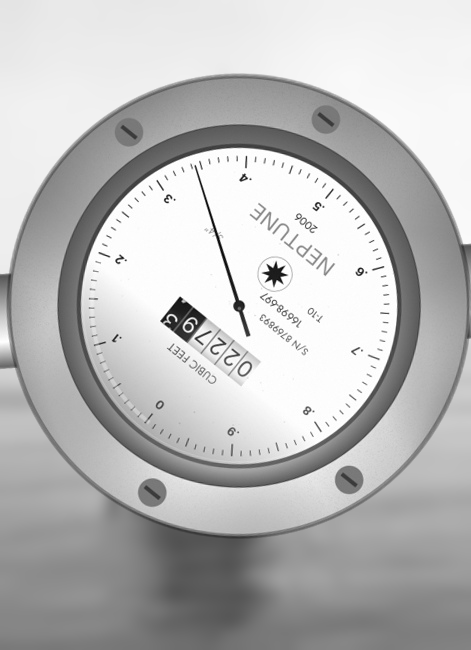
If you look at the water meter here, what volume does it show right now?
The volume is 22793.34 ft³
